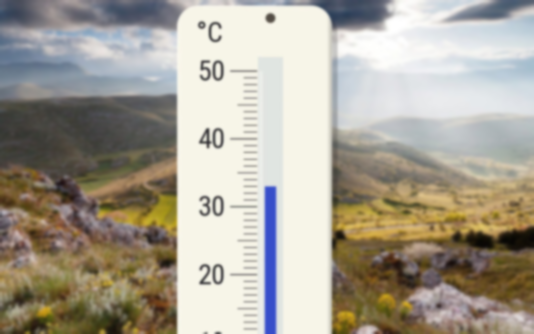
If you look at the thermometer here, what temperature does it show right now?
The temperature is 33 °C
